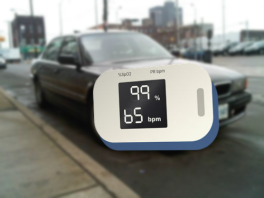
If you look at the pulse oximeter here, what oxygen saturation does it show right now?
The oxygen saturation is 99 %
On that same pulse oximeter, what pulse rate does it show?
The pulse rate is 65 bpm
